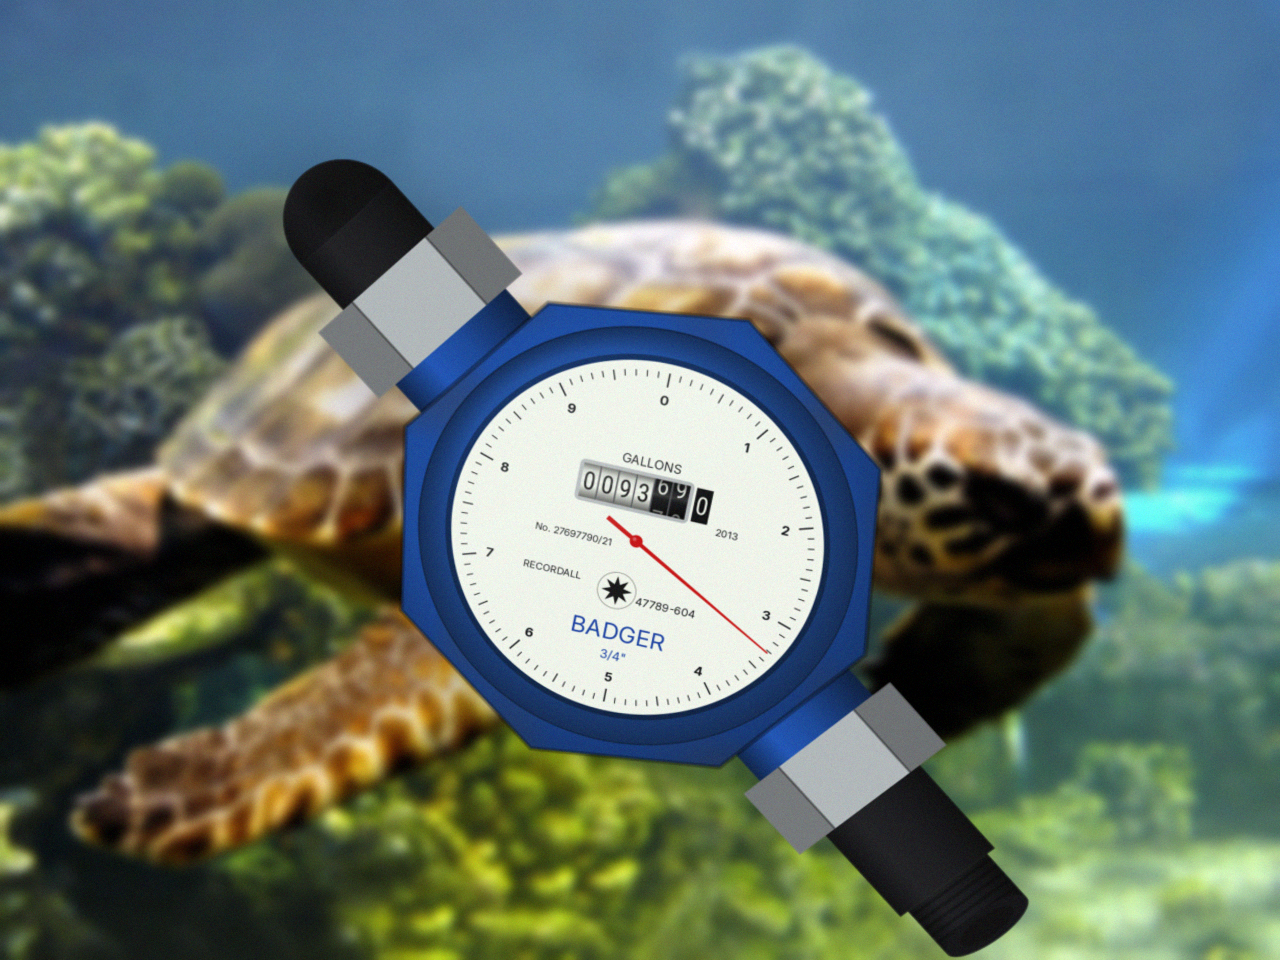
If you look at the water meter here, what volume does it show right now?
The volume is 93693.3 gal
